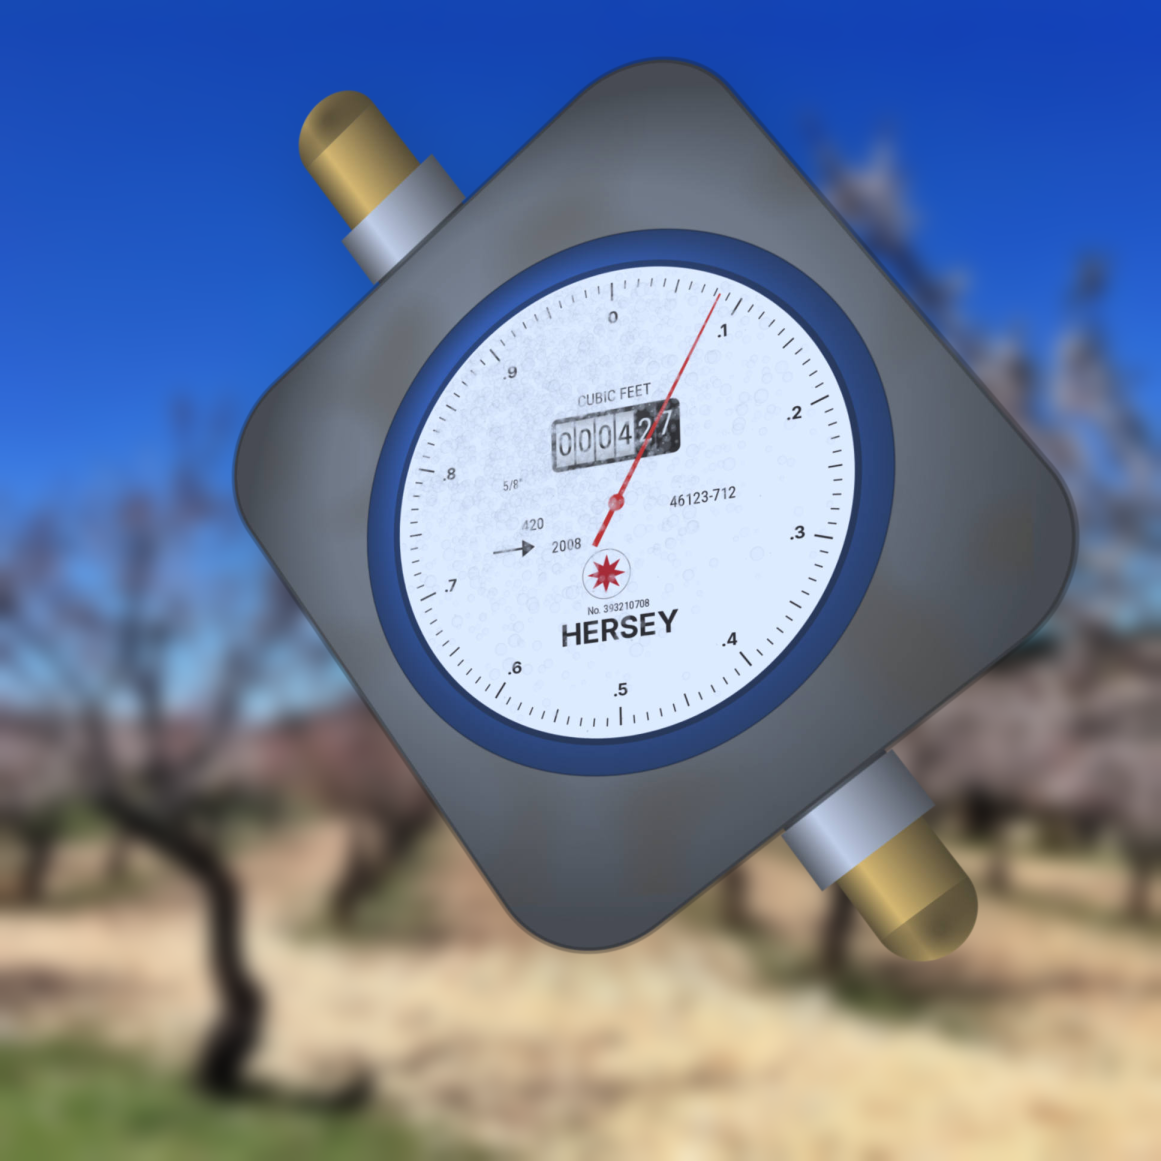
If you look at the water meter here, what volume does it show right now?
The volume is 427.08 ft³
